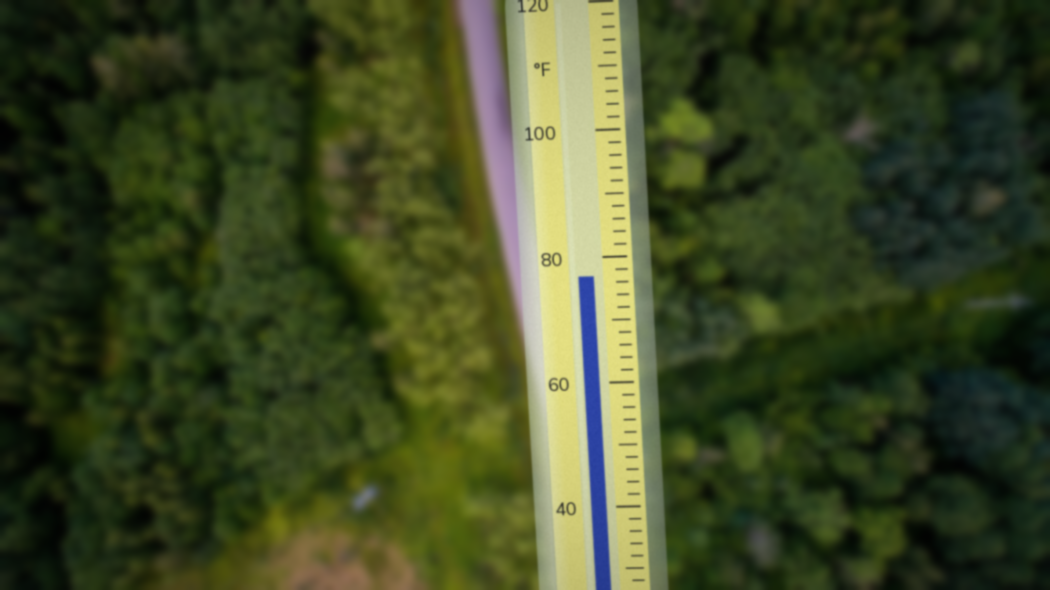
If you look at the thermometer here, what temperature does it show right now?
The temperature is 77 °F
